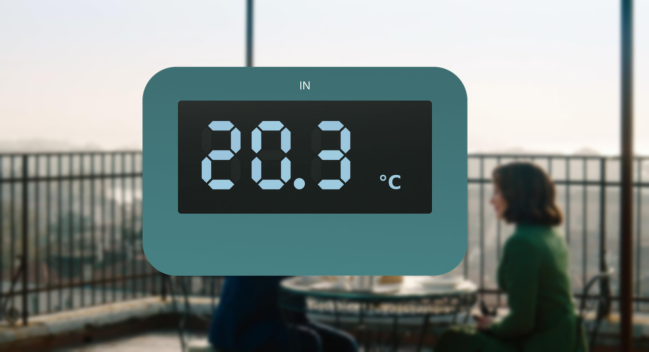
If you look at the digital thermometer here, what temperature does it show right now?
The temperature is 20.3 °C
